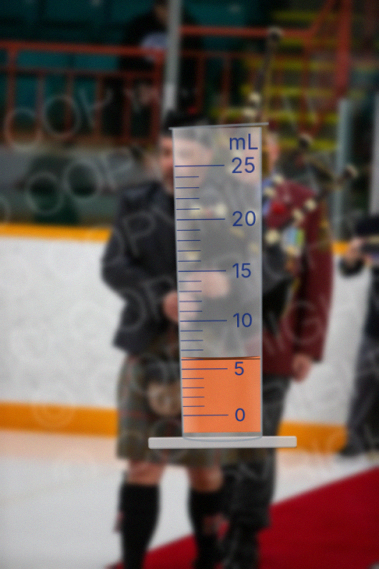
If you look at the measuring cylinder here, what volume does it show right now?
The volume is 6 mL
